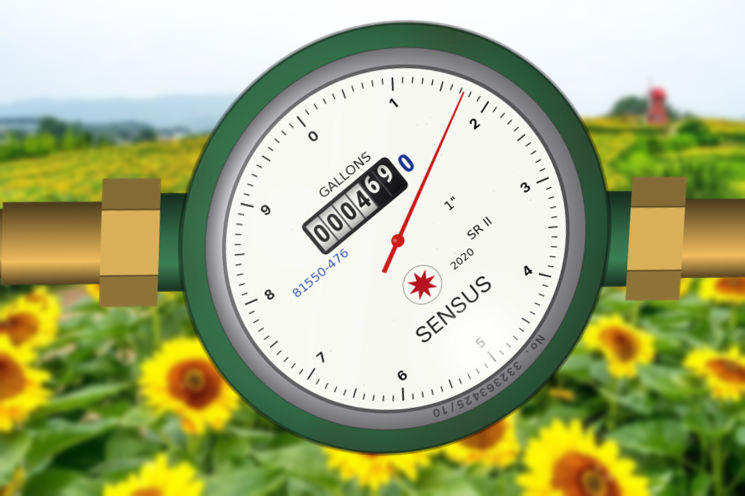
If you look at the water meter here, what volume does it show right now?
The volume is 4691.7 gal
